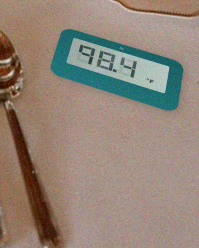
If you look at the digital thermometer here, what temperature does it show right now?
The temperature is 98.4 °F
